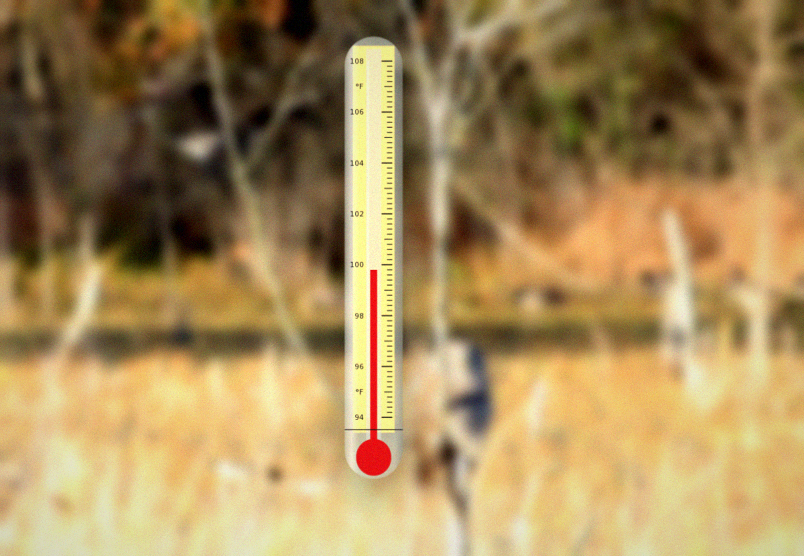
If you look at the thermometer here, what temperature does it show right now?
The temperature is 99.8 °F
